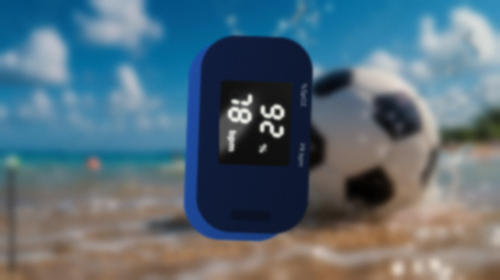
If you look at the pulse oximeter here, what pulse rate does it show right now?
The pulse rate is 78 bpm
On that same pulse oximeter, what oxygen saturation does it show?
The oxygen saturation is 92 %
